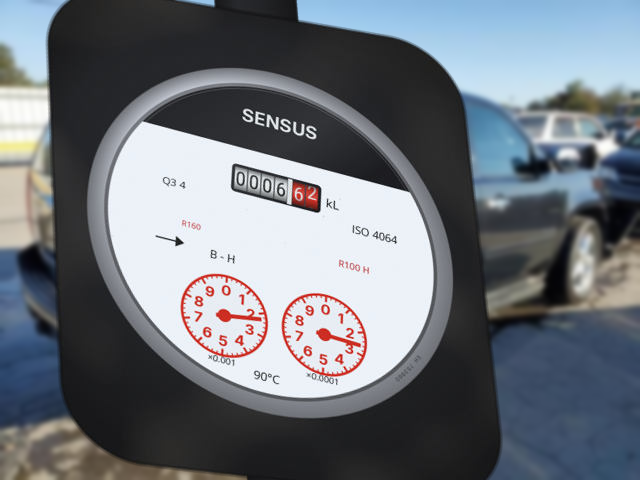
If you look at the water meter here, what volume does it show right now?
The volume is 6.6222 kL
